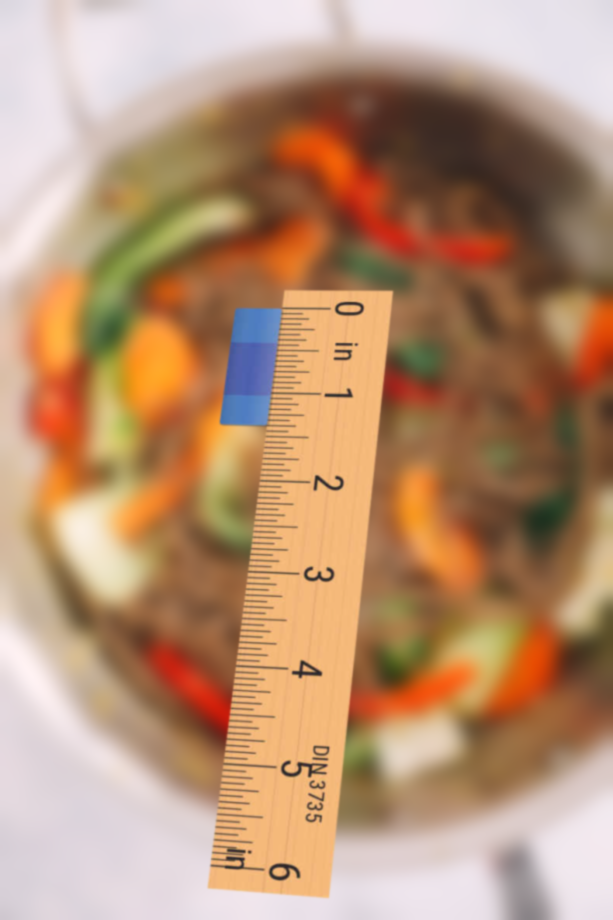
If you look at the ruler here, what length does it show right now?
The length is 1.375 in
